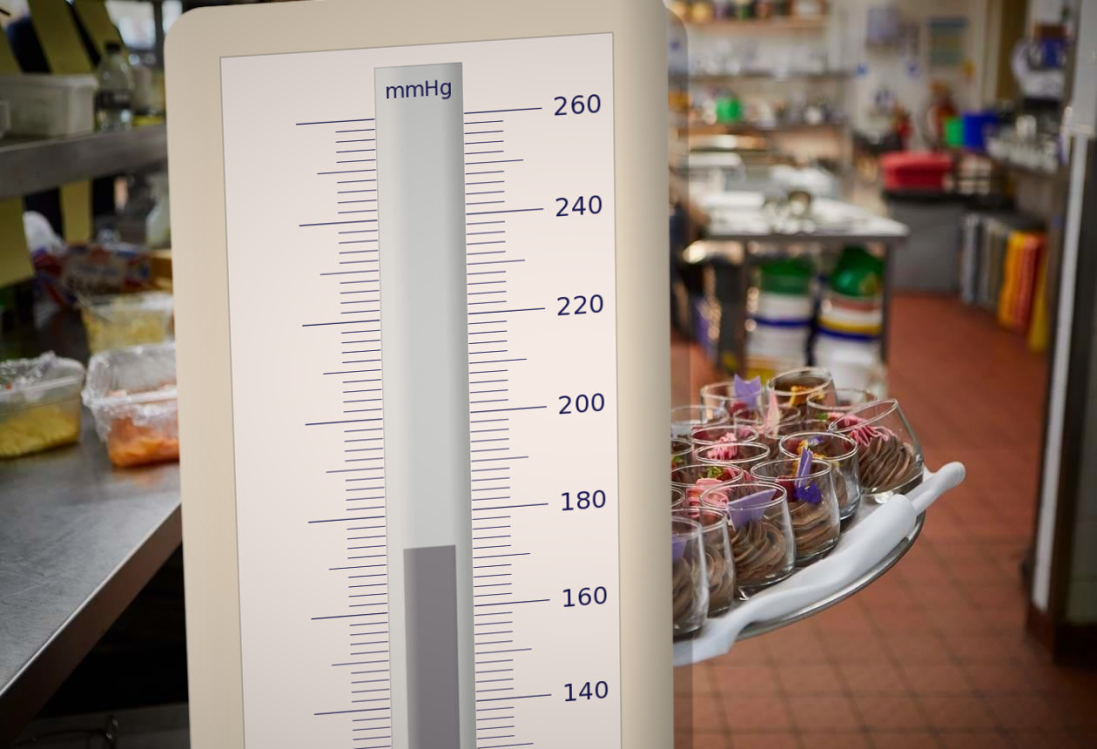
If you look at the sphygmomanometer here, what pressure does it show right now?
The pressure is 173 mmHg
